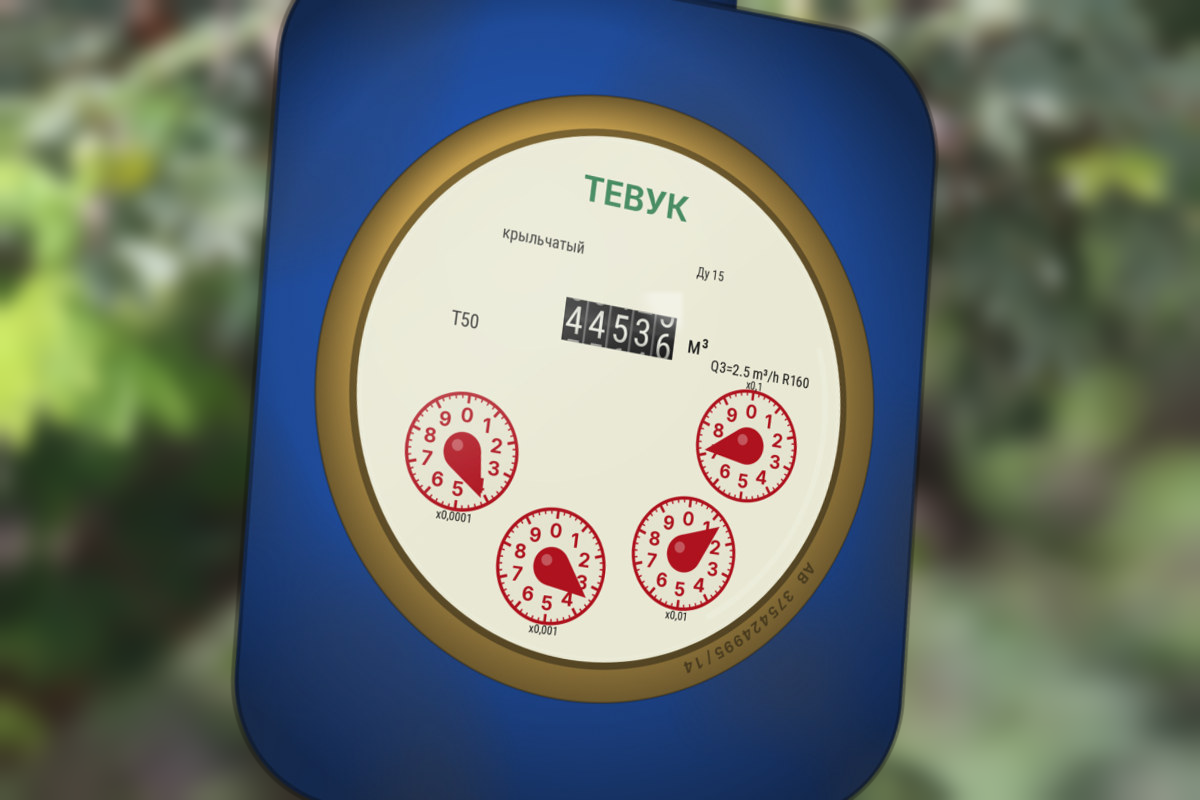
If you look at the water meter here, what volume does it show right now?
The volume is 44535.7134 m³
